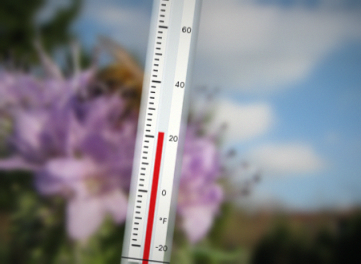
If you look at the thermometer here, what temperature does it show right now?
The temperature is 22 °F
